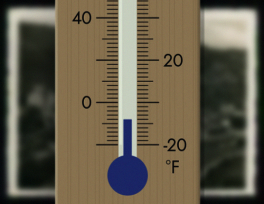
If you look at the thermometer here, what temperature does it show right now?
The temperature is -8 °F
